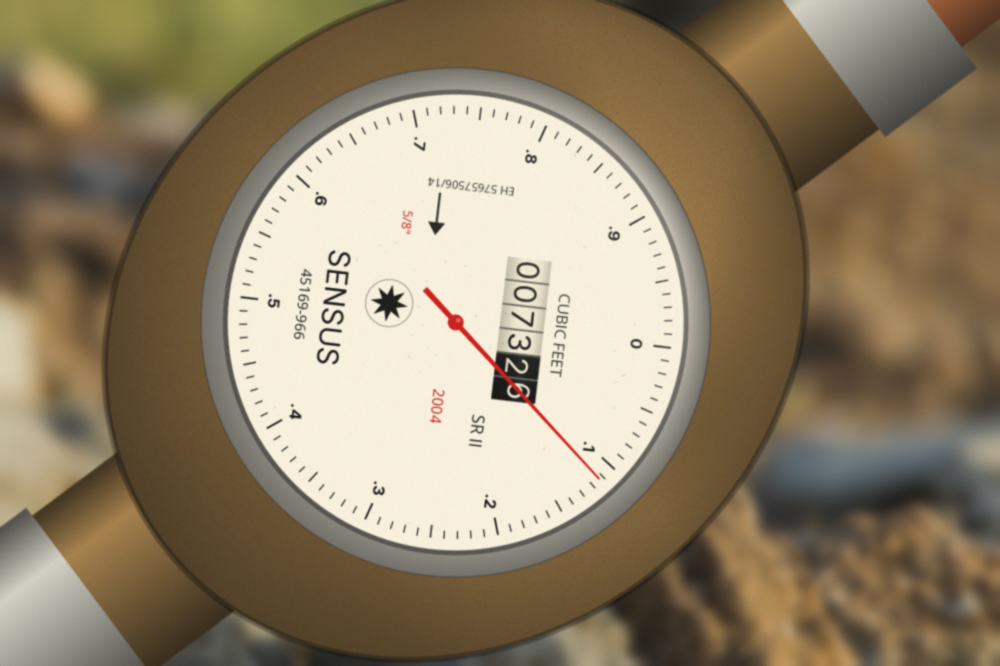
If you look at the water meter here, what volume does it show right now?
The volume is 7326.11 ft³
